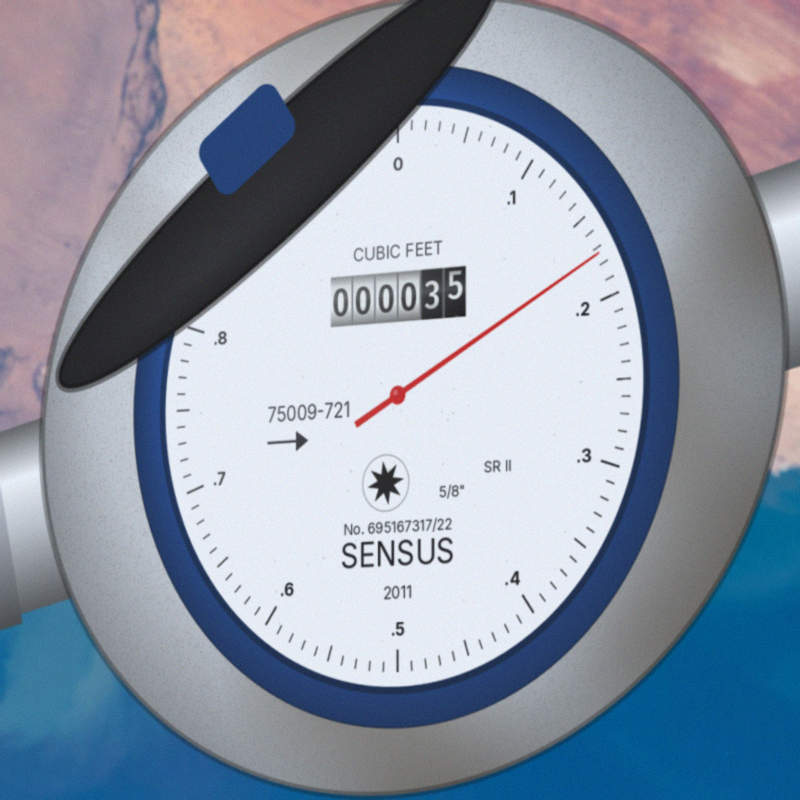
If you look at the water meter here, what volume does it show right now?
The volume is 35.17 ft³
